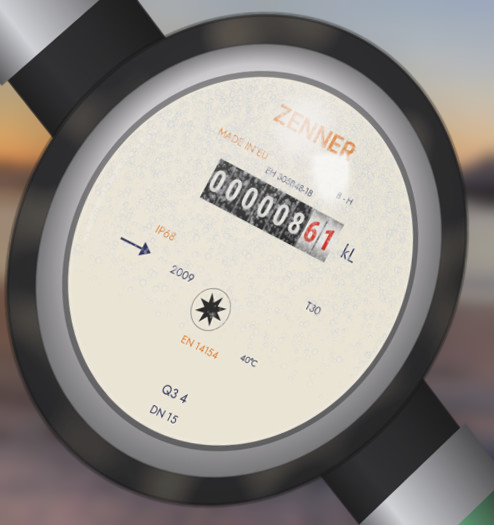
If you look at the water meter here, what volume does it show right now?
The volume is 8.61 kL
